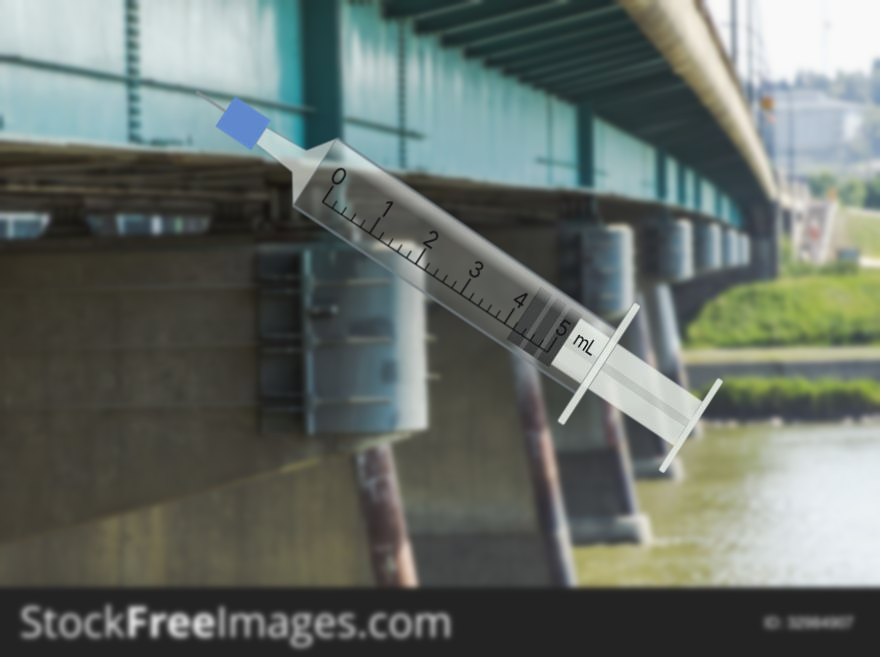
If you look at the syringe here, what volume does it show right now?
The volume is 4.2 mL
